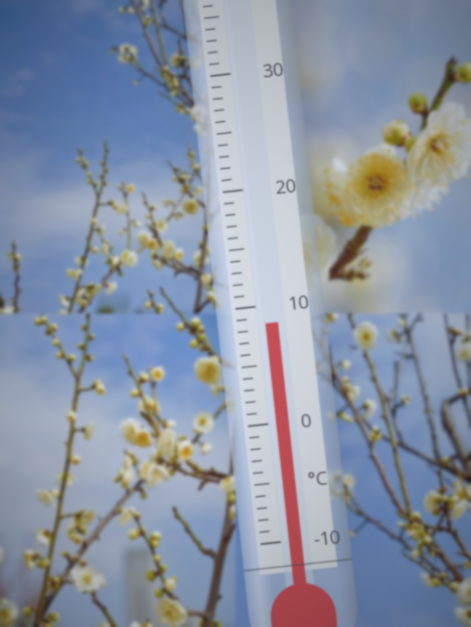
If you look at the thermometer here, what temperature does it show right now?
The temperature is 8.5 °C
